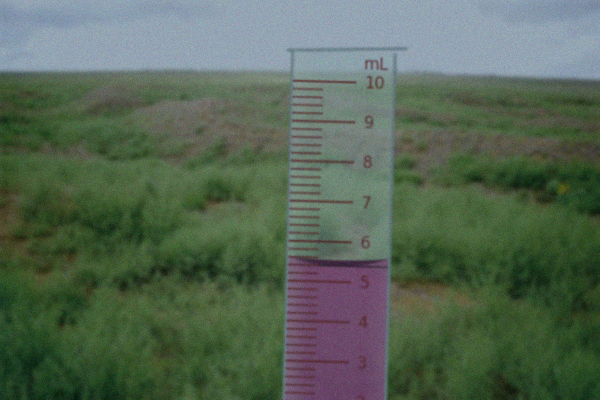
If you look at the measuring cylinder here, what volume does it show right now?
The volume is 5.4 mL
